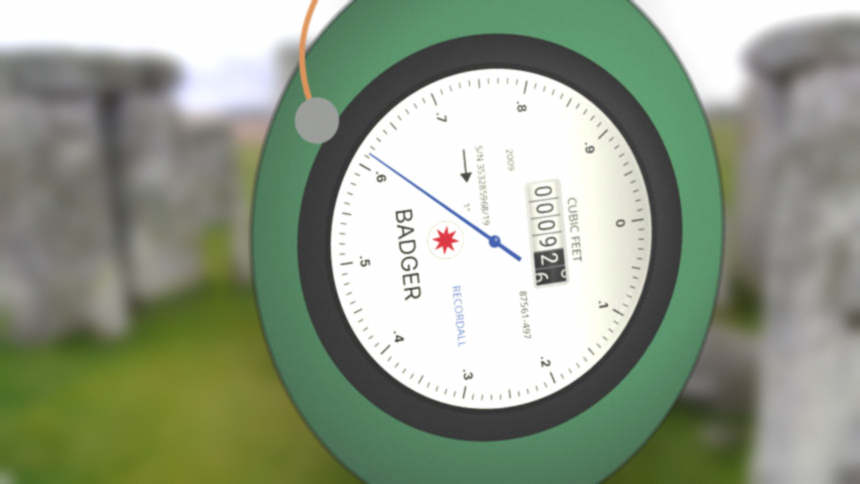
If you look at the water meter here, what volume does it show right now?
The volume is 925.61 ft³
